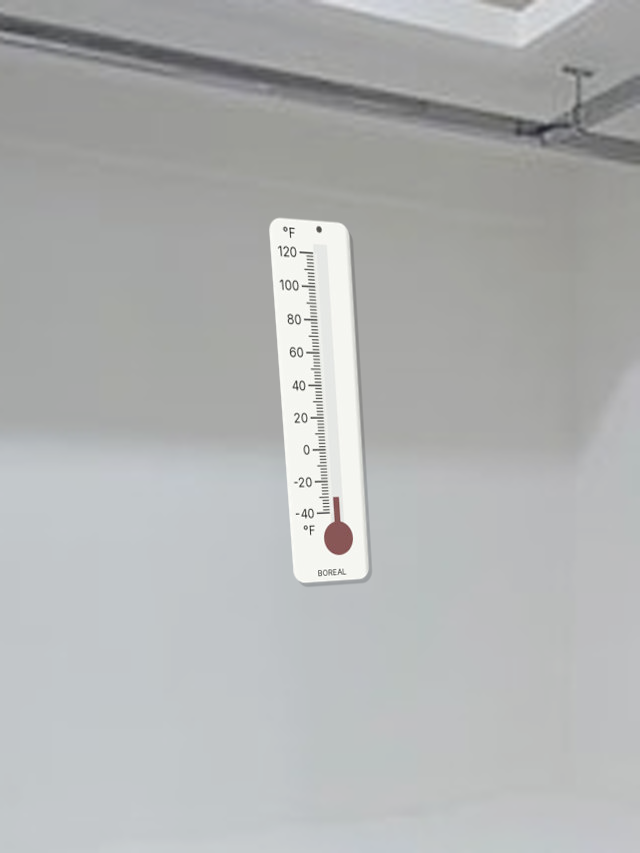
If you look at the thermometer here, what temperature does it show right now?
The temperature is -30 °F
